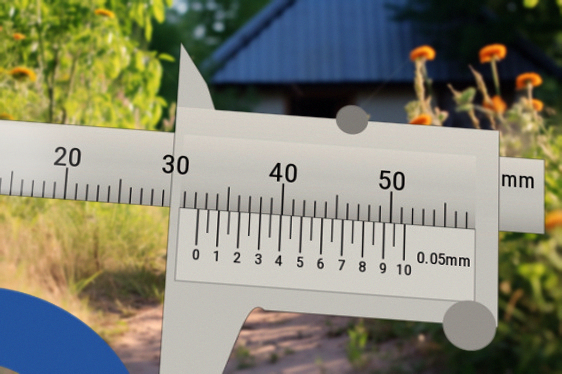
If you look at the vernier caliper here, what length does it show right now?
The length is 32.3 mm
